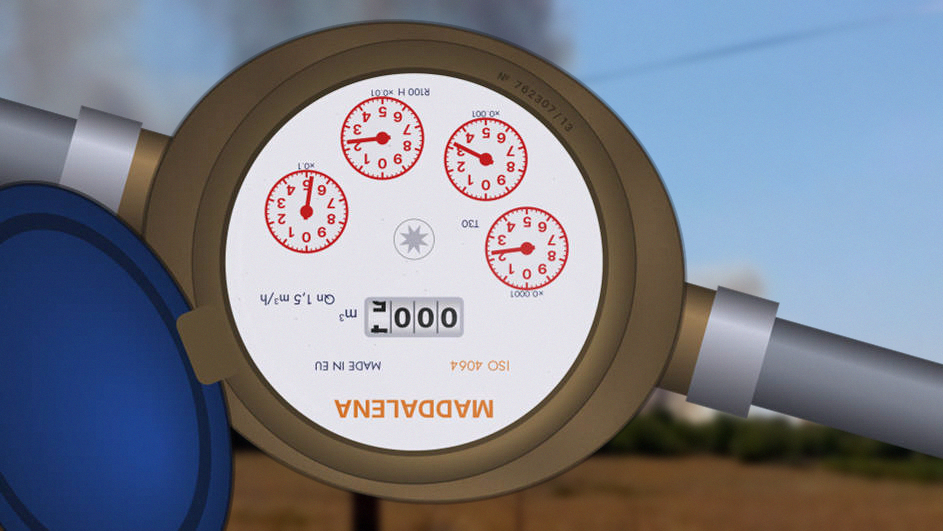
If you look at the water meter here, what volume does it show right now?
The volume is 4.5232 m³
